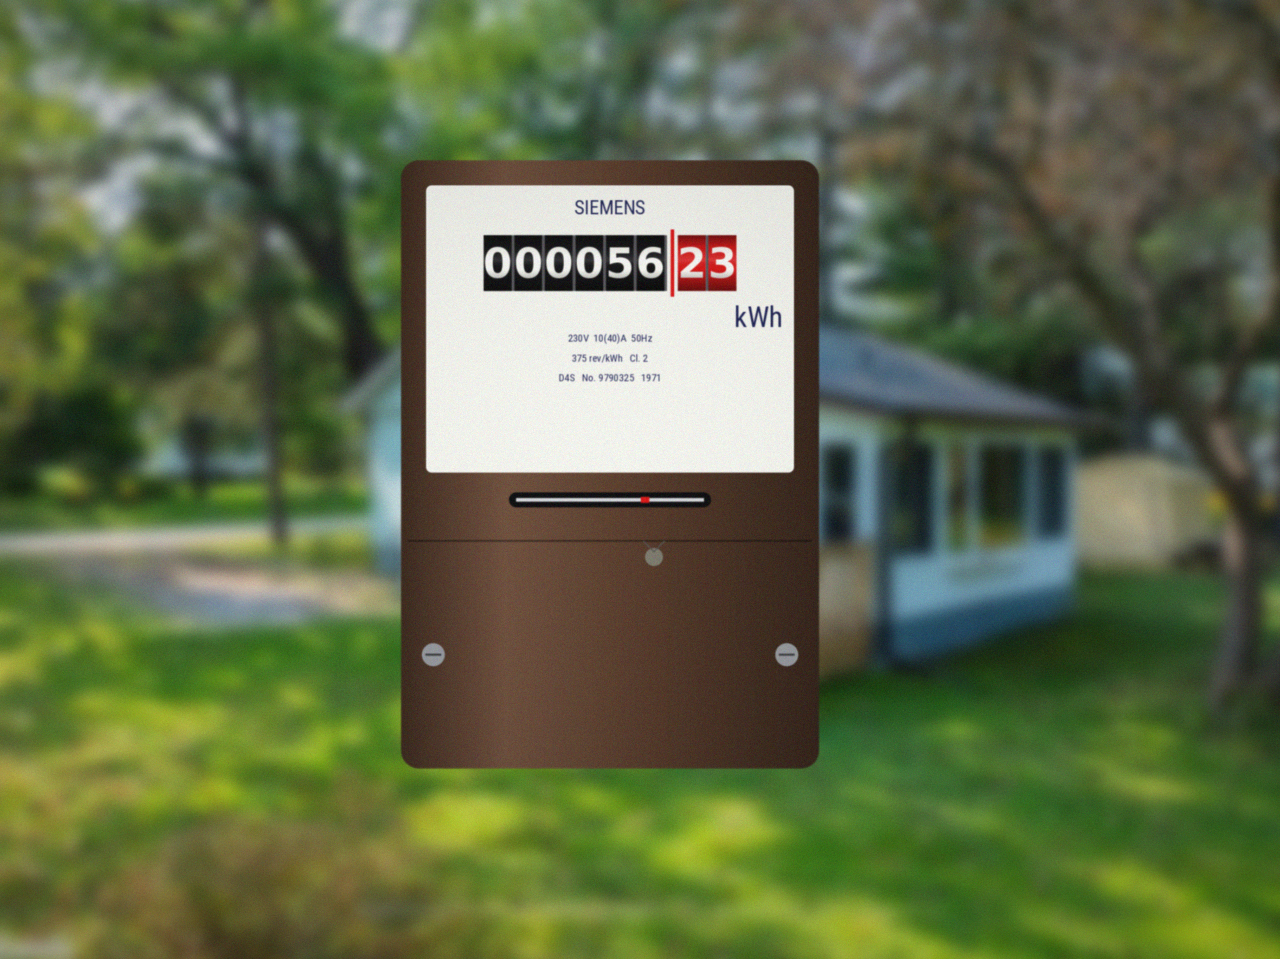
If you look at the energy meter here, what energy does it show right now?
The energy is 56.23 kWh
